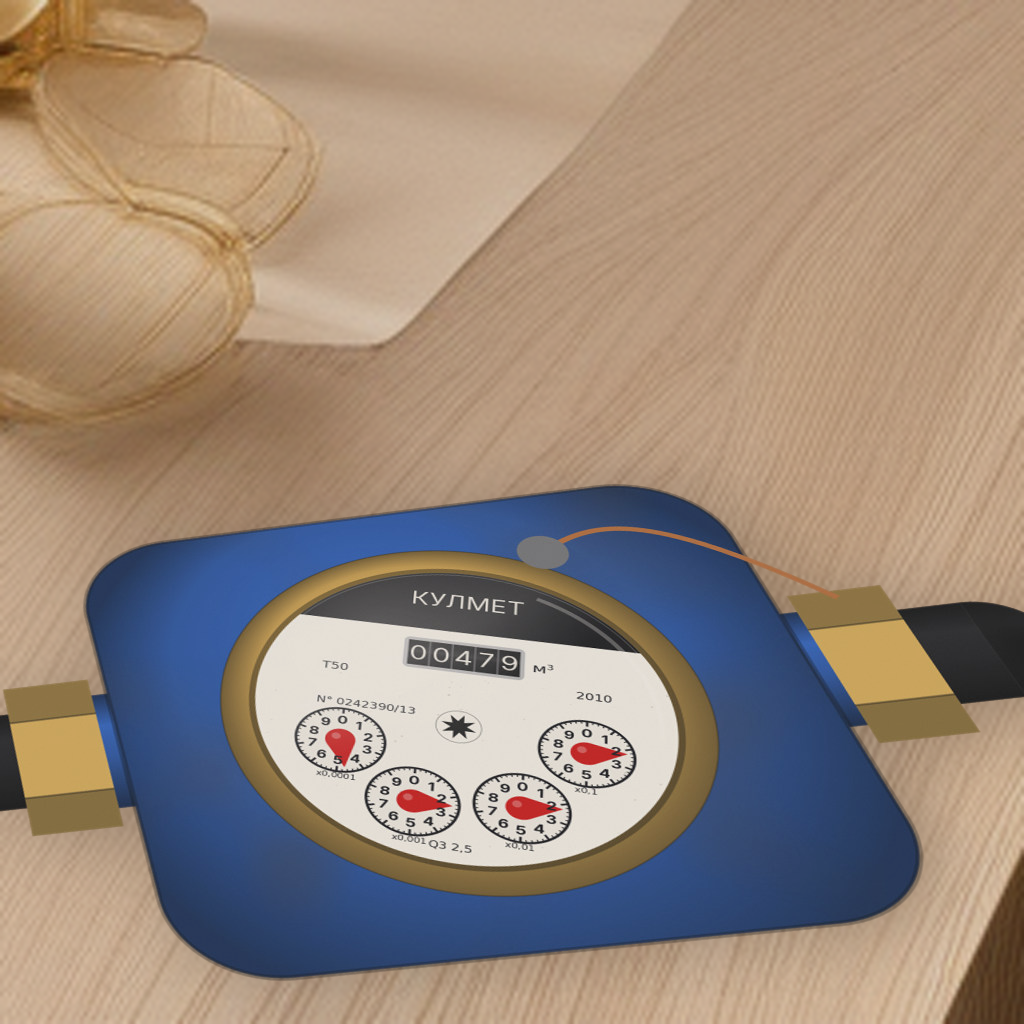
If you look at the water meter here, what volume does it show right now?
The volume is 479.2224 m³
